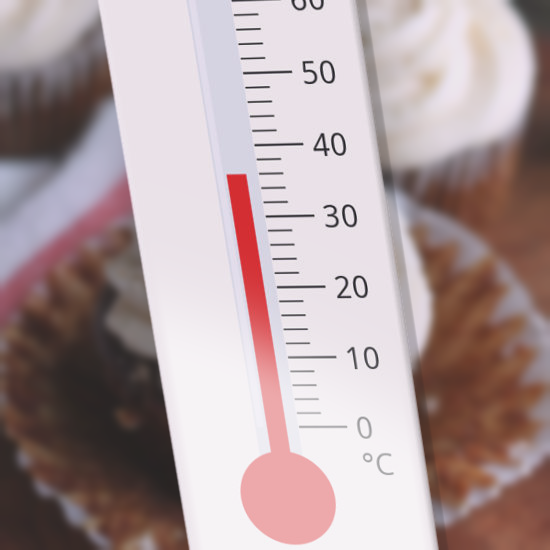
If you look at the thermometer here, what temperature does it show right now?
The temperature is 36 °C
